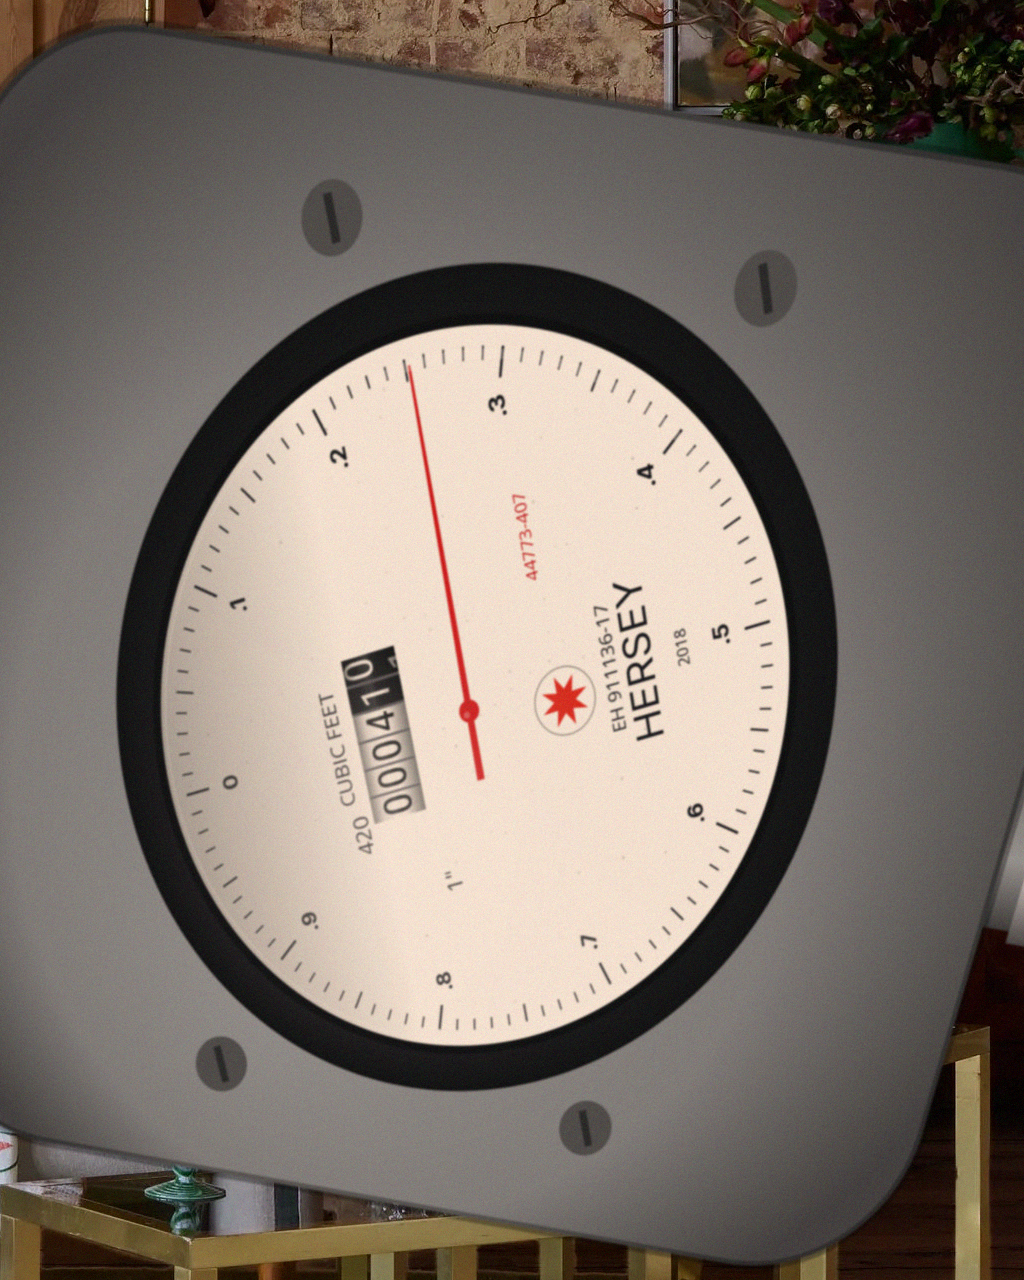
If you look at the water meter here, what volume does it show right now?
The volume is 410.25 ft³
